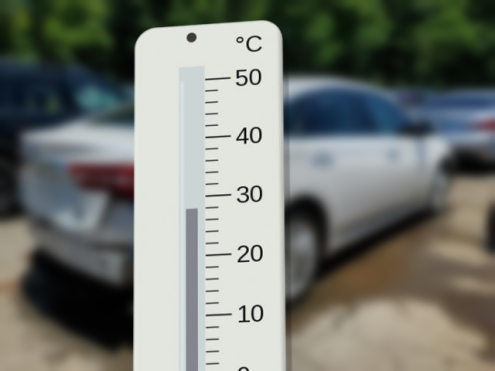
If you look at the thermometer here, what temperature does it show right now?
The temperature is 28 °C
